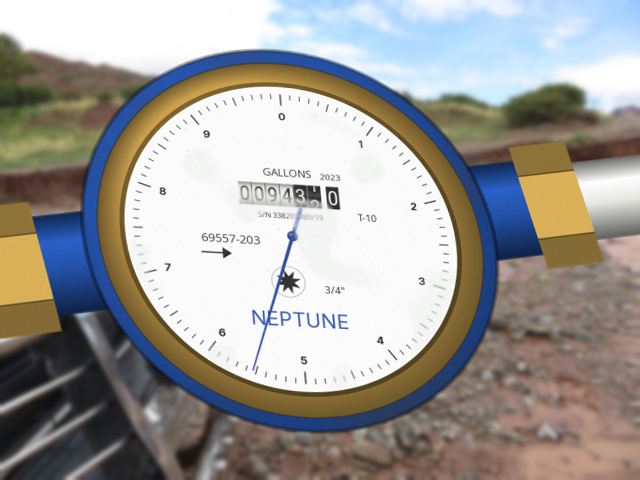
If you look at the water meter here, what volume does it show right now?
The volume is 94315.5 gal
